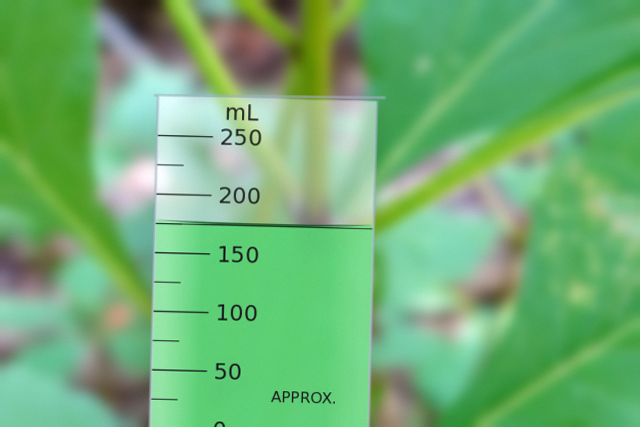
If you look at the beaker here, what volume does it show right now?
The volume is 175 mL
